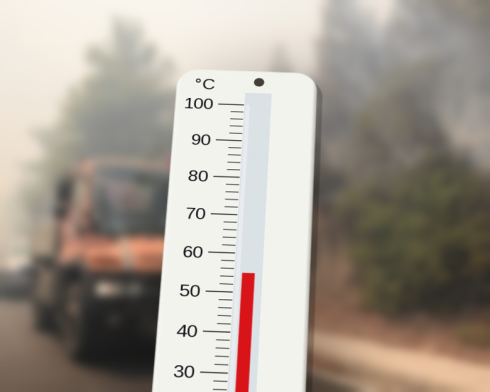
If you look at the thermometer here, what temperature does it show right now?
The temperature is 55 °C
